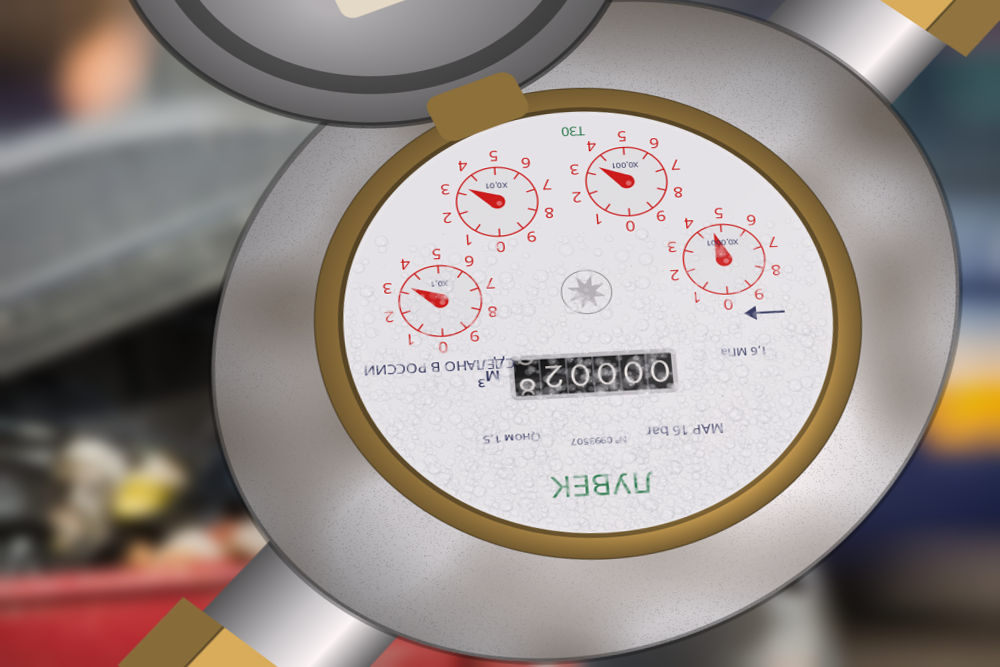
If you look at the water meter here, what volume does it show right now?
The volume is 28.3334 m³
